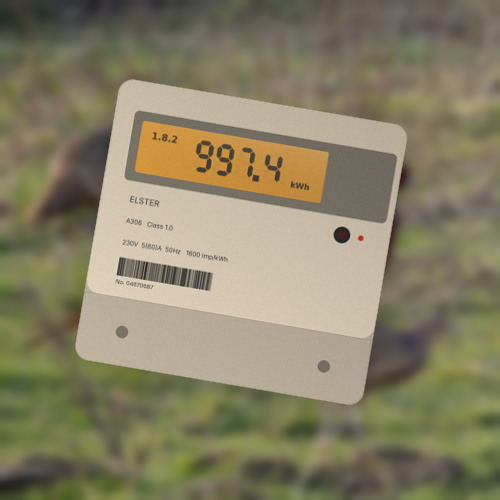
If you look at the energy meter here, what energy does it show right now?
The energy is 997.4 kWh
